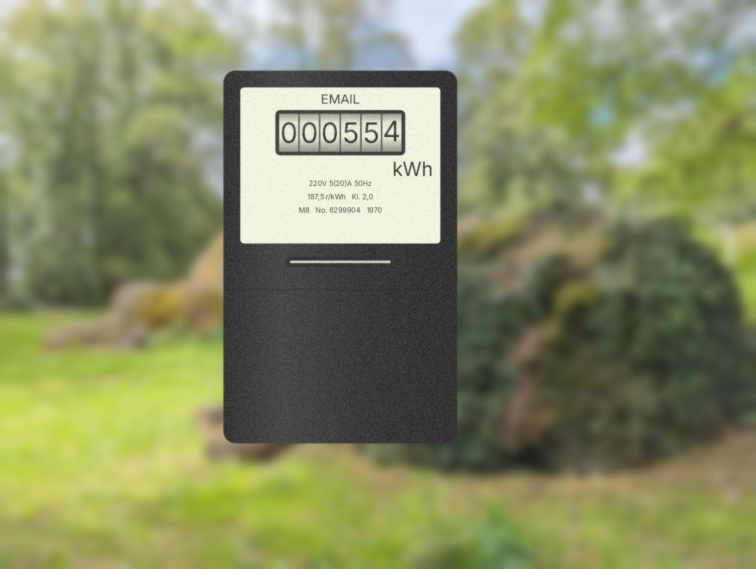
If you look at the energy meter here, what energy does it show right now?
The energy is 554 kWh
